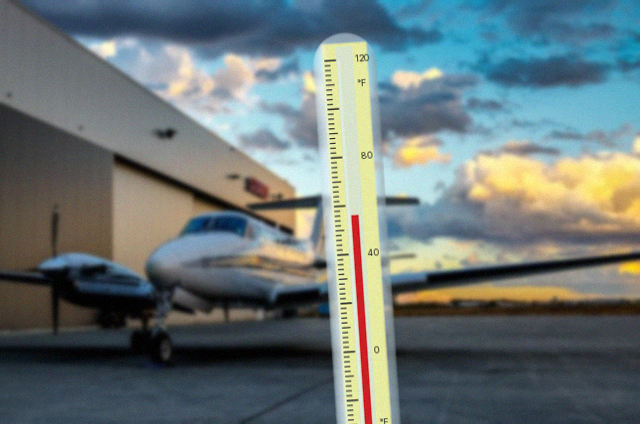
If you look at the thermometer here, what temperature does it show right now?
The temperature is 56 °F
